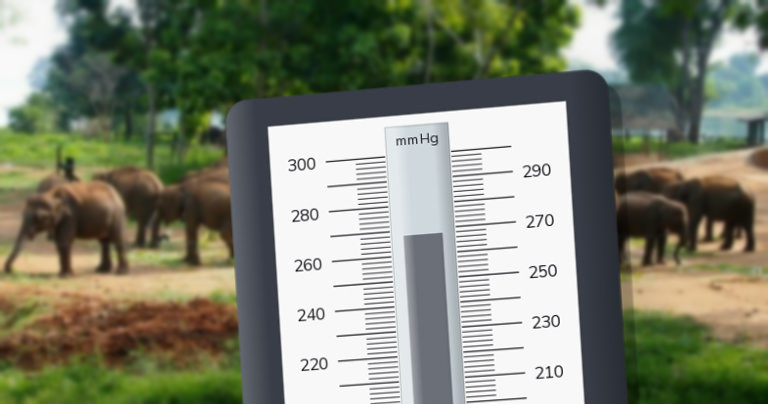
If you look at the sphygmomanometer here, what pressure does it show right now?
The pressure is 268 mmHg
